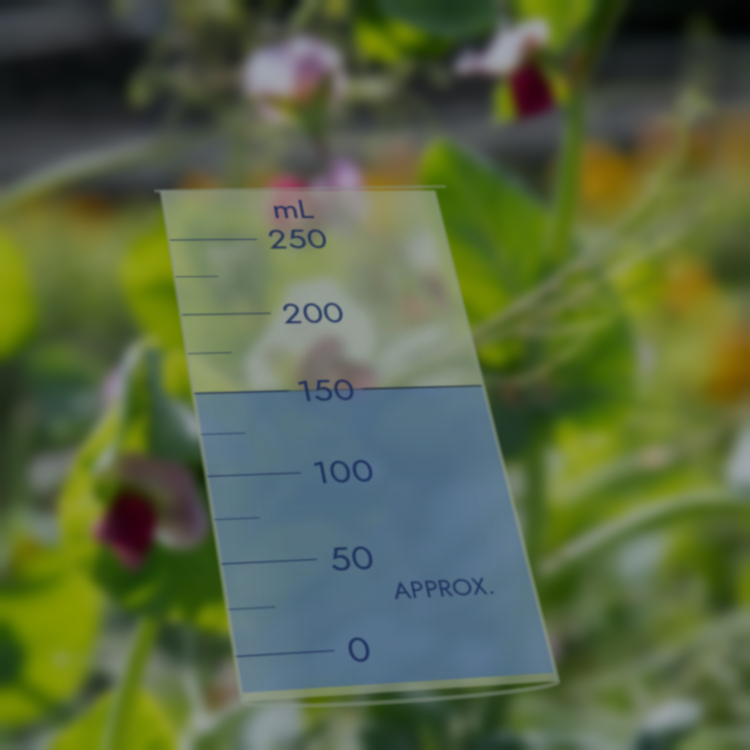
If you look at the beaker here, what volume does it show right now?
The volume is 150 mL
